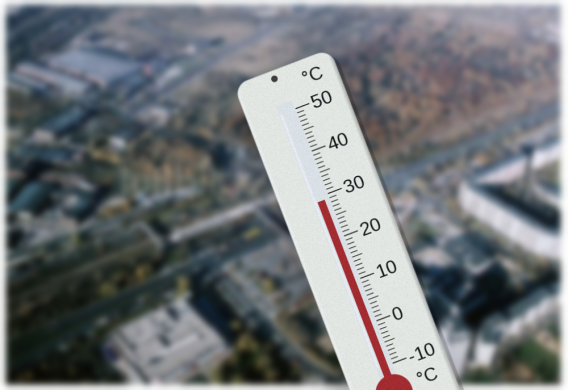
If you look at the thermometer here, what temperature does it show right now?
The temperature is 29 °C
